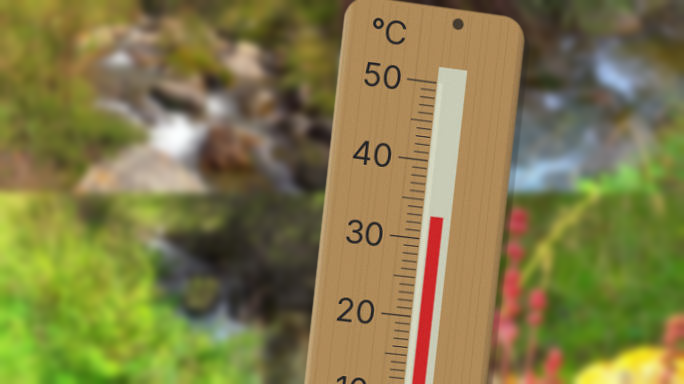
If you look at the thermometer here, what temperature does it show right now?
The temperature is 33 °C
